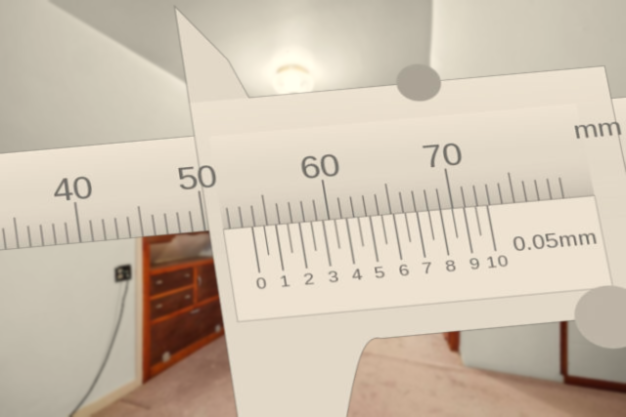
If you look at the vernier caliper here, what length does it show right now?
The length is 53.8 mm
